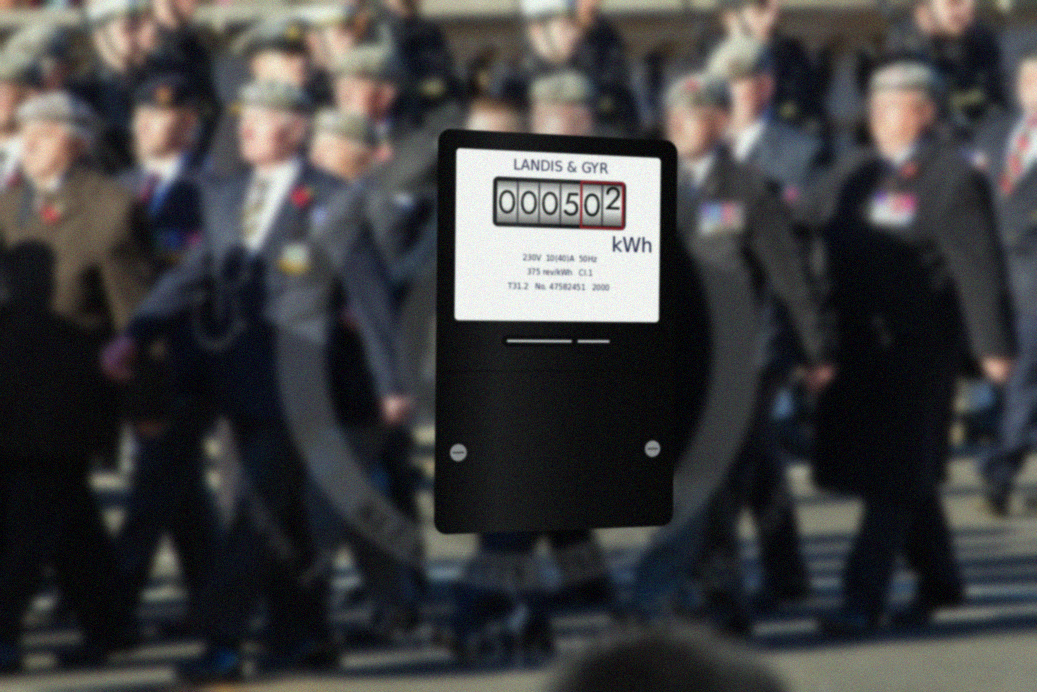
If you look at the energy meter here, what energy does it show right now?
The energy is 5.02 kWh
